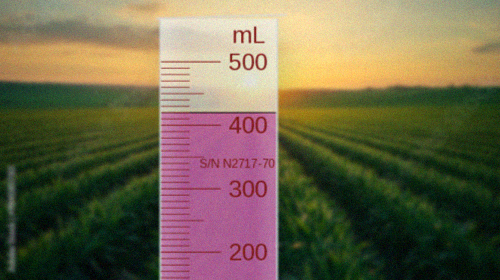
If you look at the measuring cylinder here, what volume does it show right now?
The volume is 420 mL
